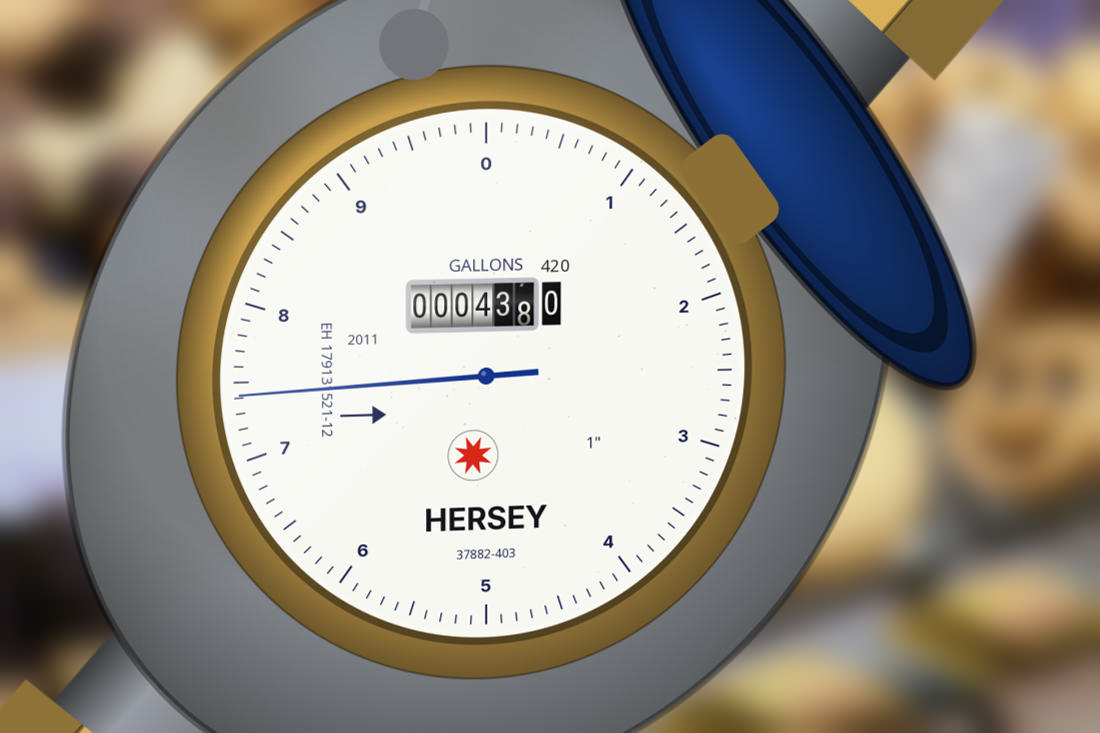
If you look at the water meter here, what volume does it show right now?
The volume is 4377.4 gal
